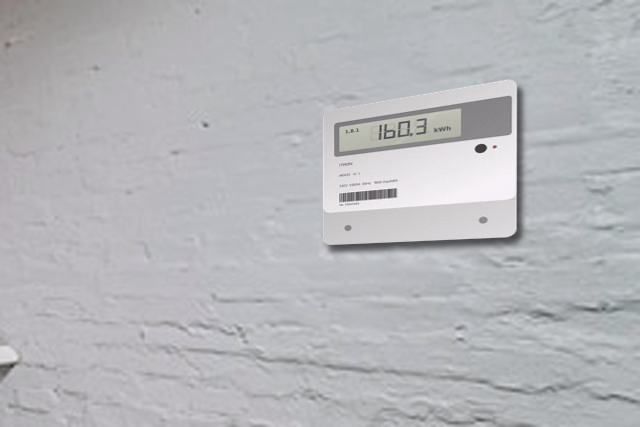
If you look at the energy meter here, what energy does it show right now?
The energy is 160.3 kWh
